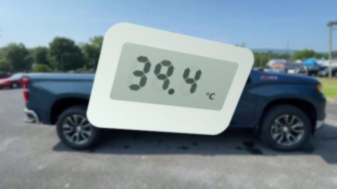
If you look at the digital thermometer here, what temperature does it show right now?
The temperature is 39.4 °C
